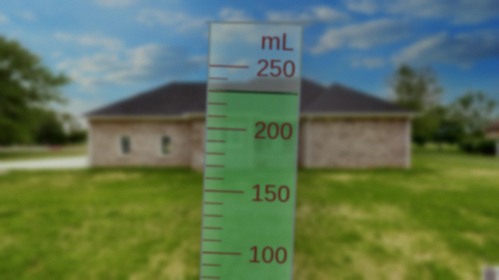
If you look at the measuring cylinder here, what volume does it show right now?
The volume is 230 mL
